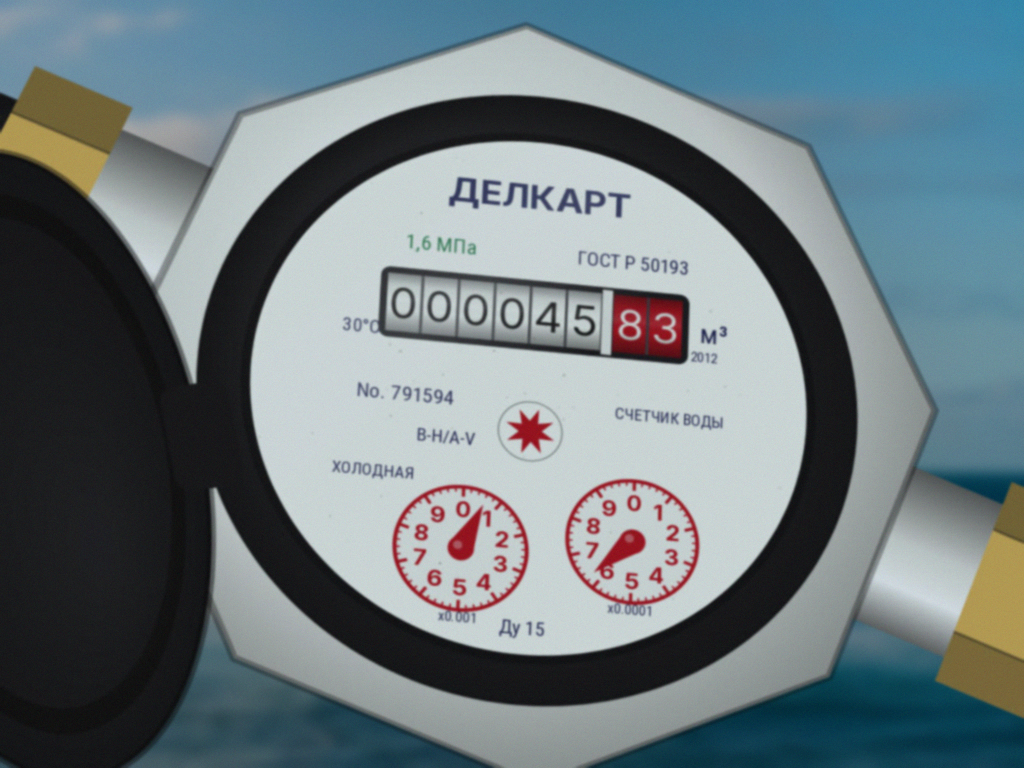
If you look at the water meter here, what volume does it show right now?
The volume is 45.8306 m³
